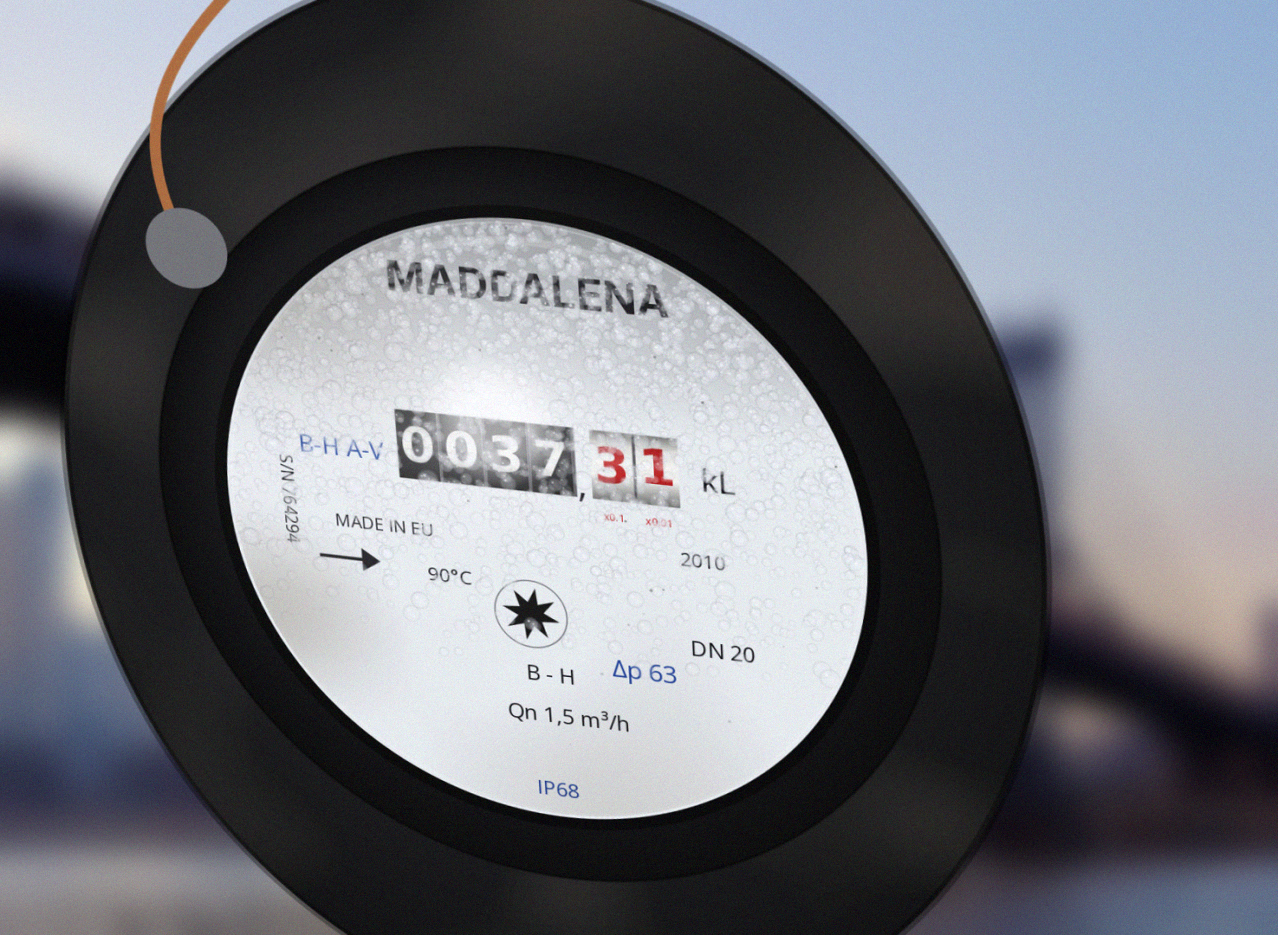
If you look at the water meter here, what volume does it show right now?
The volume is 37.31 kL
